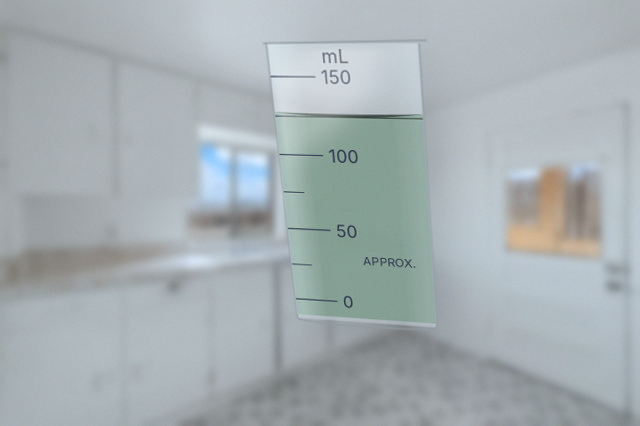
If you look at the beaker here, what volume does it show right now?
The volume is 125 mL
